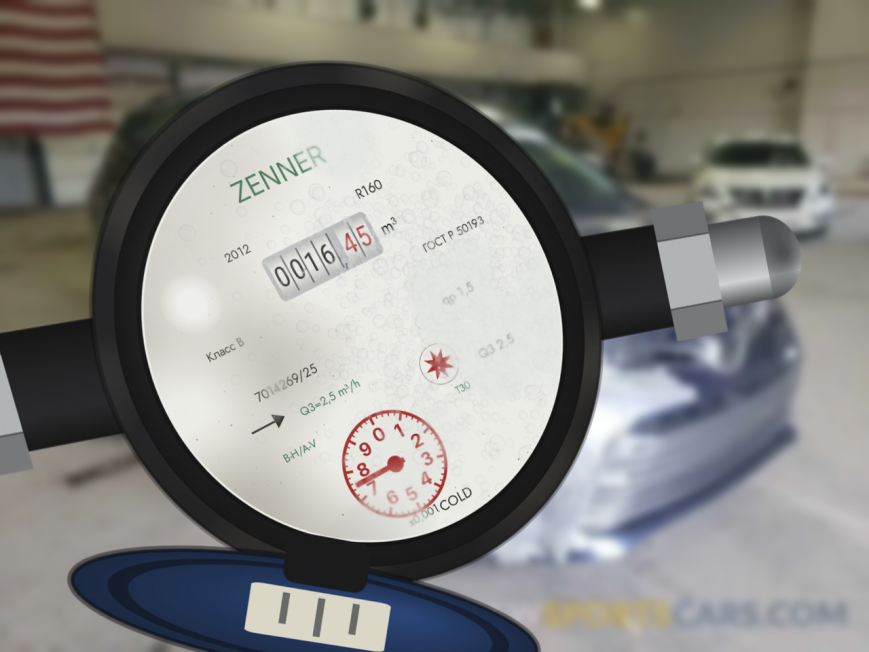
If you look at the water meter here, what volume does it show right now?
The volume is 16.457 m³
